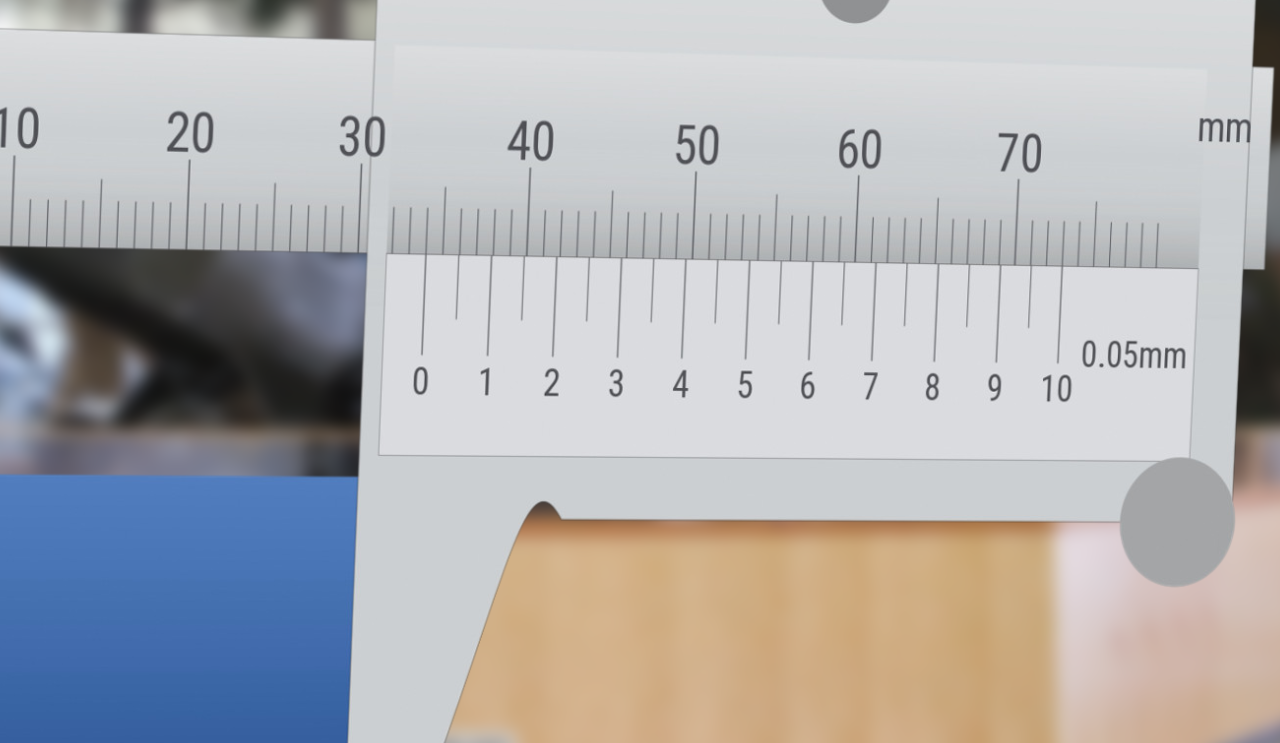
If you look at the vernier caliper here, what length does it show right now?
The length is 34.0 mm
